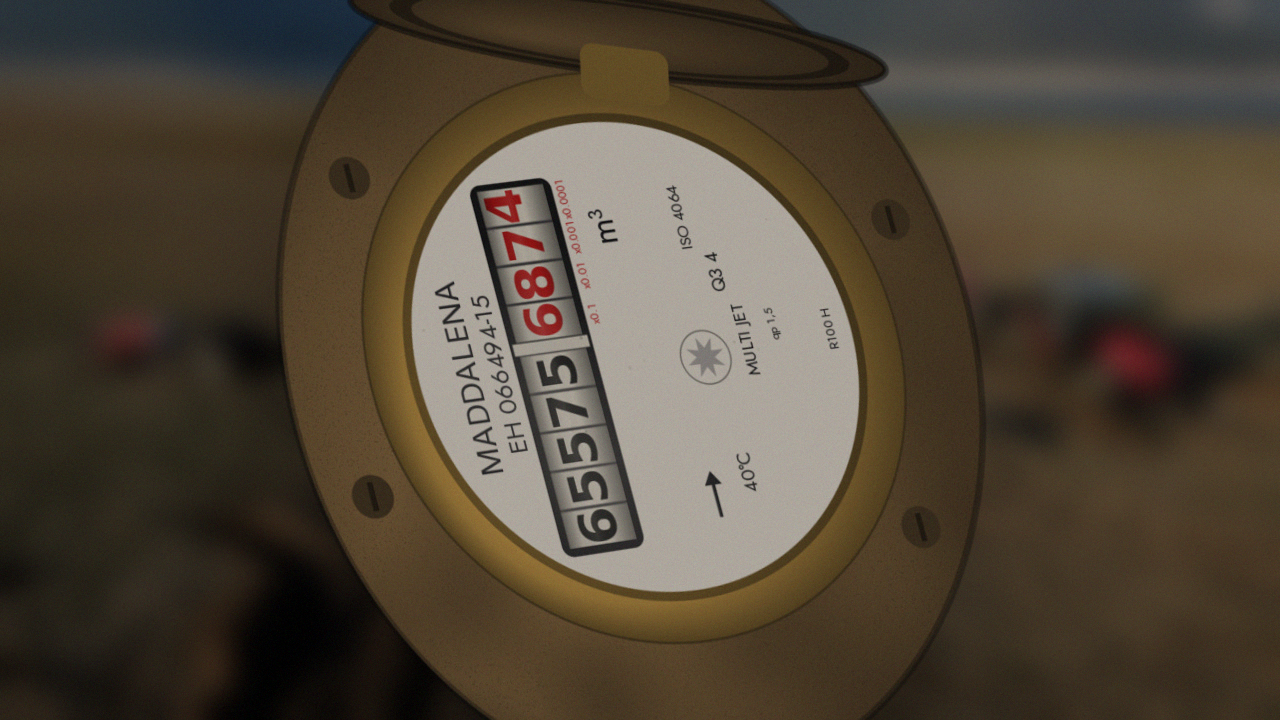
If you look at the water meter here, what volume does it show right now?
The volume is 65575.6874 m³
